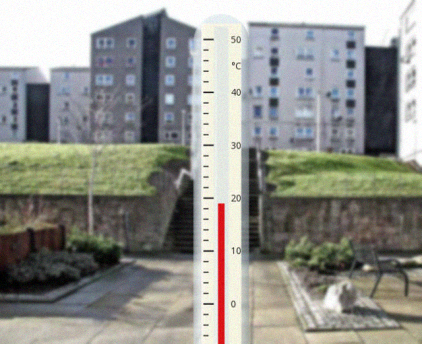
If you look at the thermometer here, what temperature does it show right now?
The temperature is 19 °C
